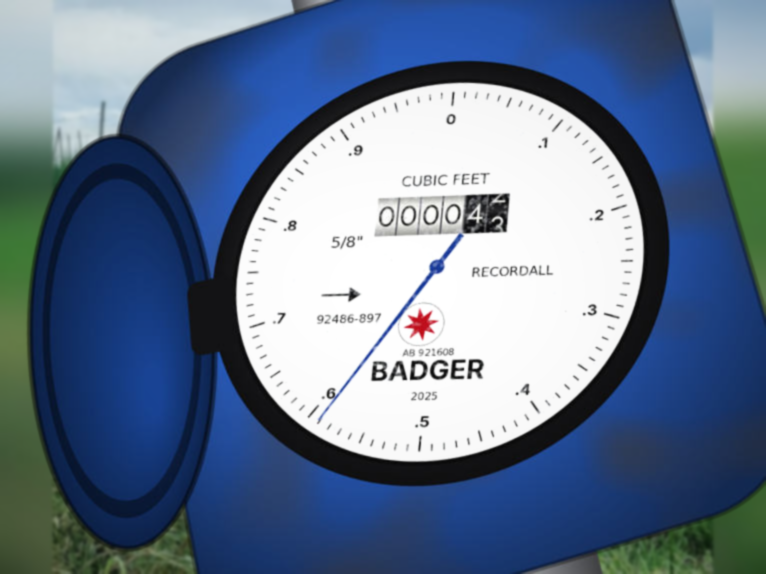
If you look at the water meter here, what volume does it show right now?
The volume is 42.59 ft³
